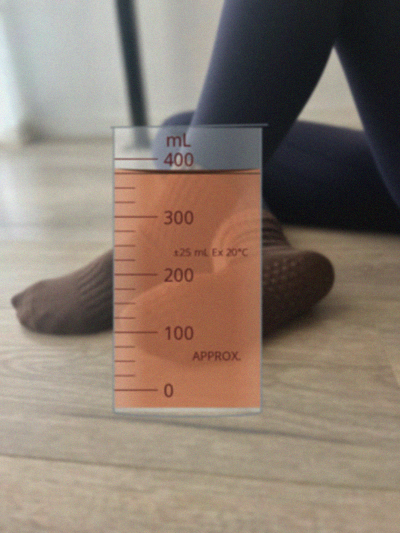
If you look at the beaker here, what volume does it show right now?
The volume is 375 mL
